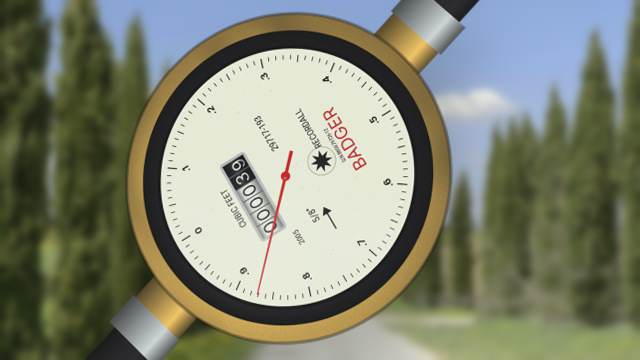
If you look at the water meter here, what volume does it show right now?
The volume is 38.87 ft³
